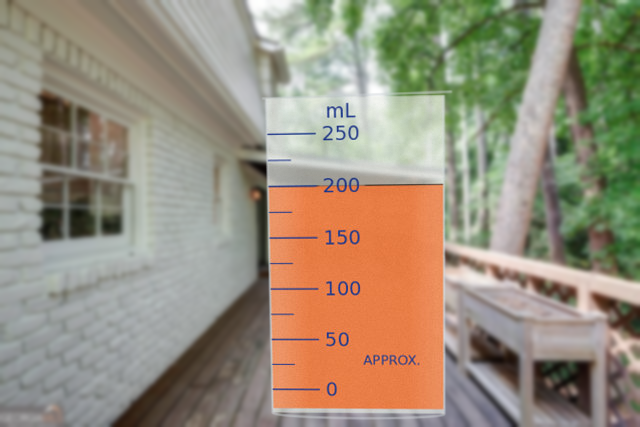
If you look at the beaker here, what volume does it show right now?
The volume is 200 mL
